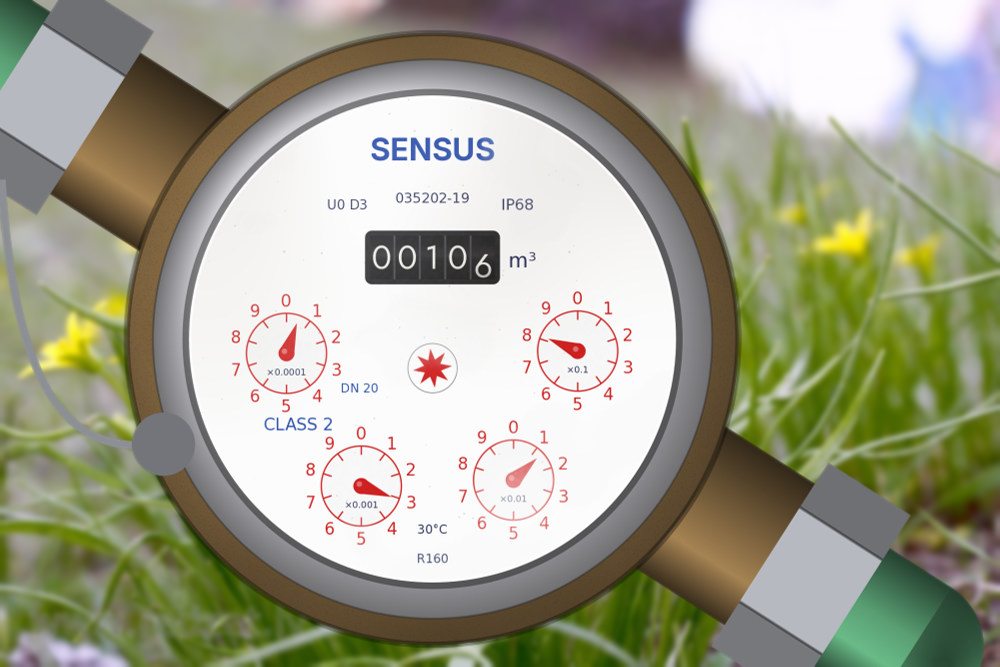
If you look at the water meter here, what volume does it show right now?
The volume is 105.8130 m³
